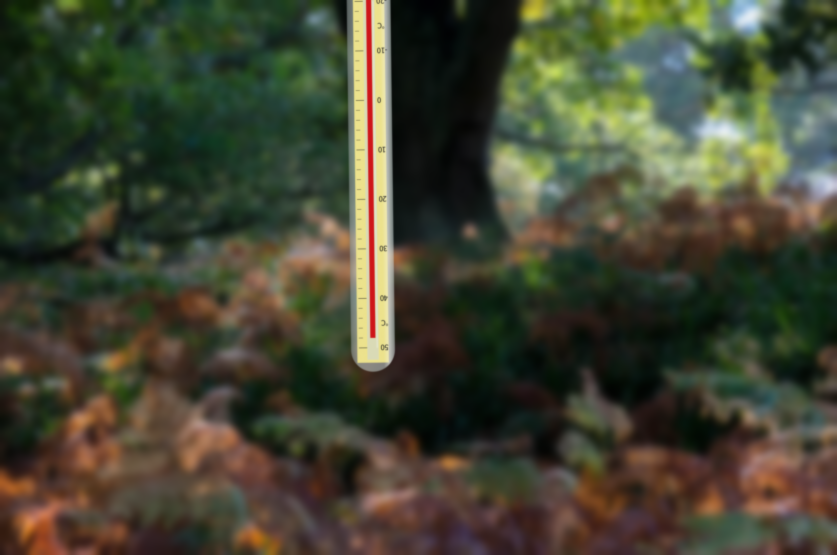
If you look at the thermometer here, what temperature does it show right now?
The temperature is 48 °C
